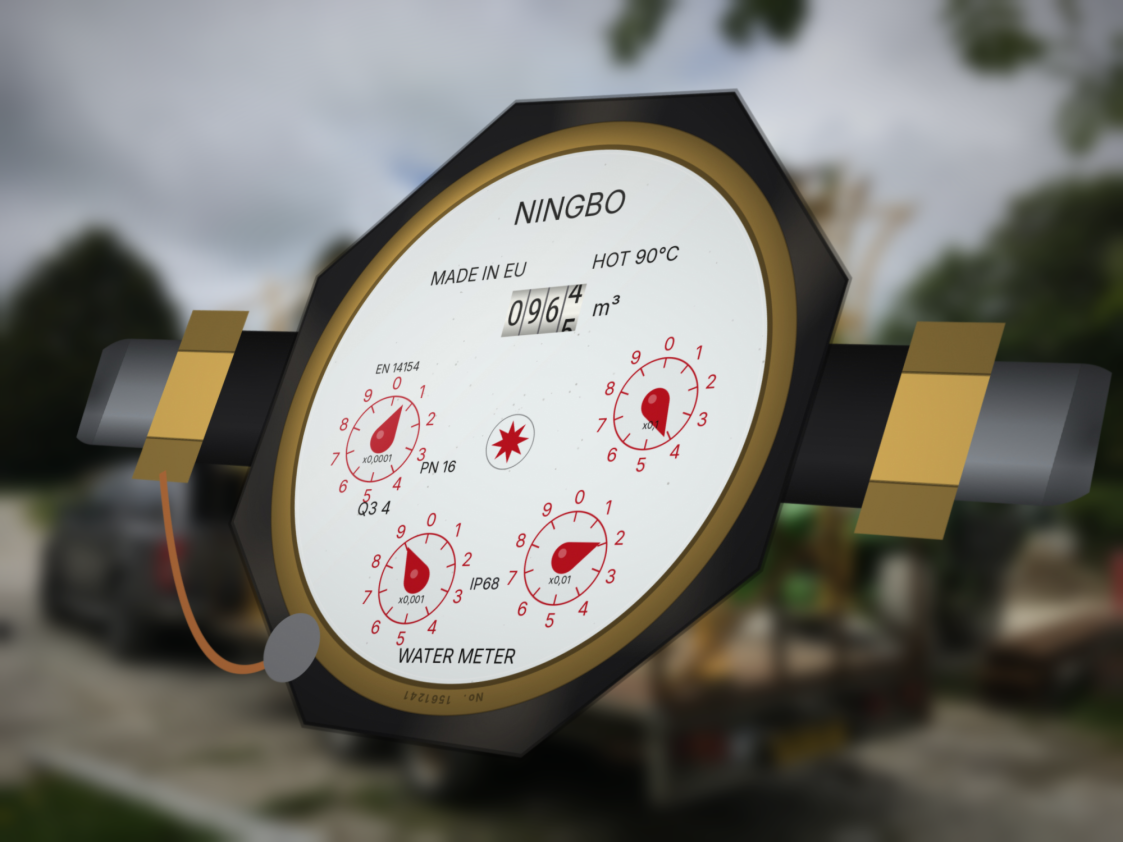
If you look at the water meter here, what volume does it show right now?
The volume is 964.4190 m³
